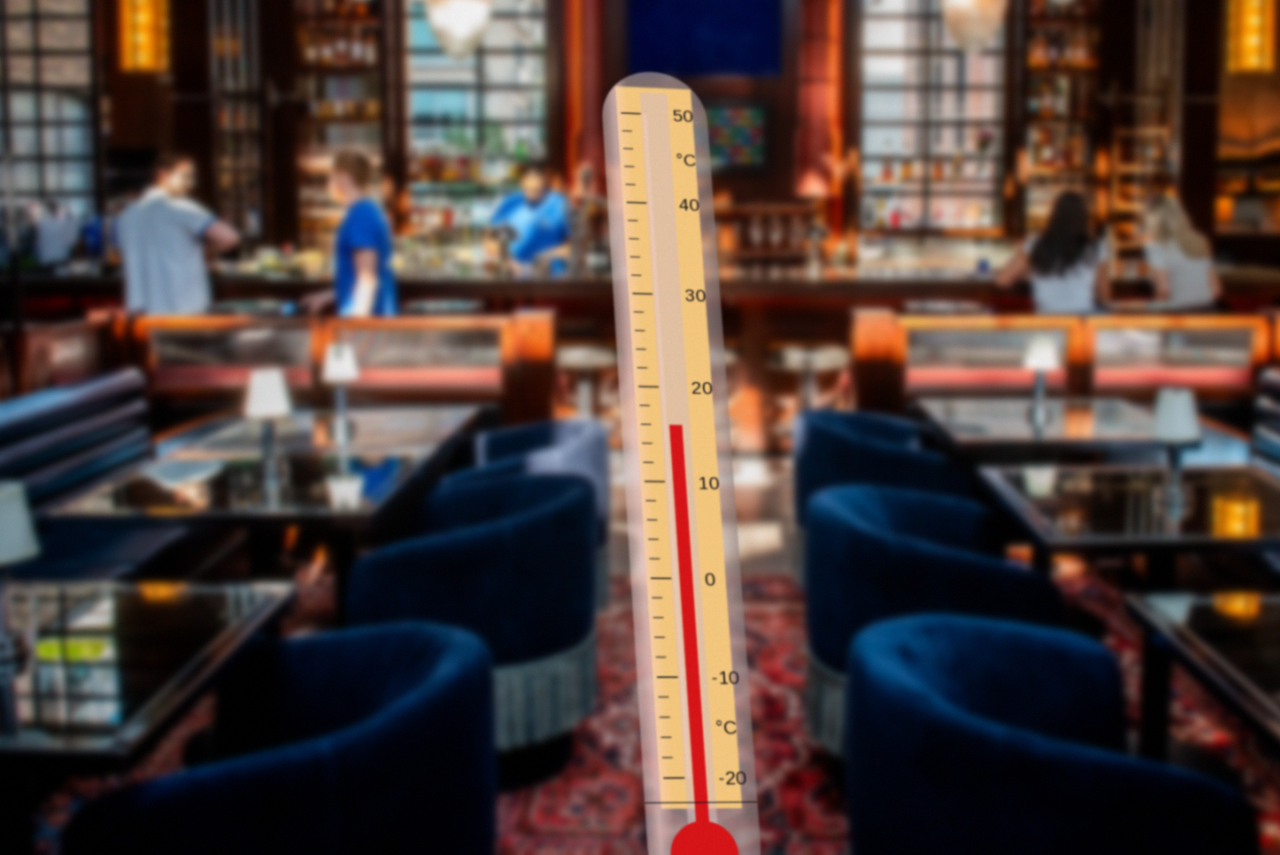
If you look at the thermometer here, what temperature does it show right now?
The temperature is 16 °C
